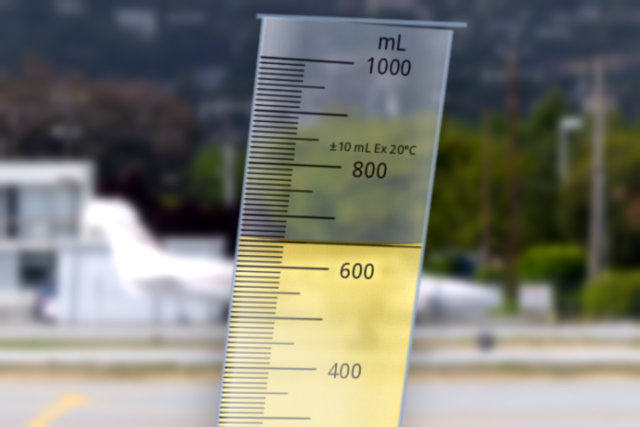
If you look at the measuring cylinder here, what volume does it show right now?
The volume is 650 mL
